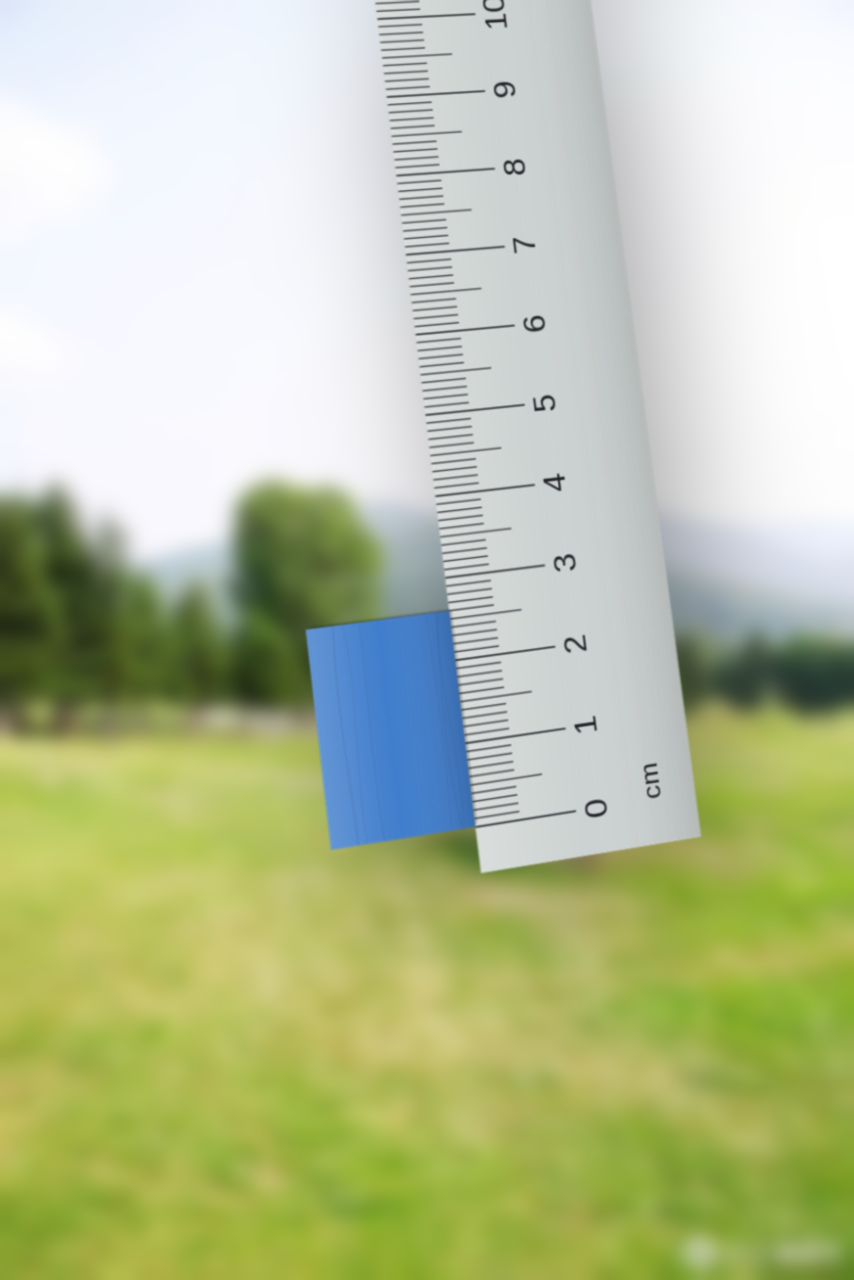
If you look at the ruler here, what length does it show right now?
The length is 2.6 cm
